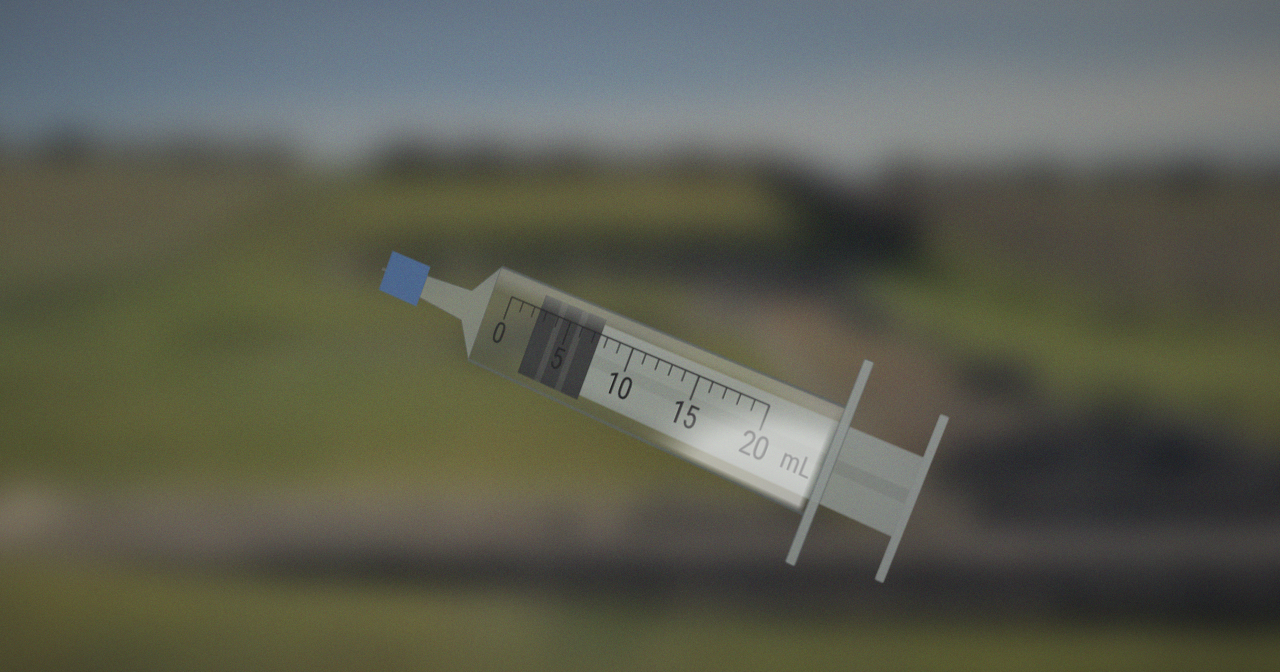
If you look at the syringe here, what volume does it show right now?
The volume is 2.5 mL
